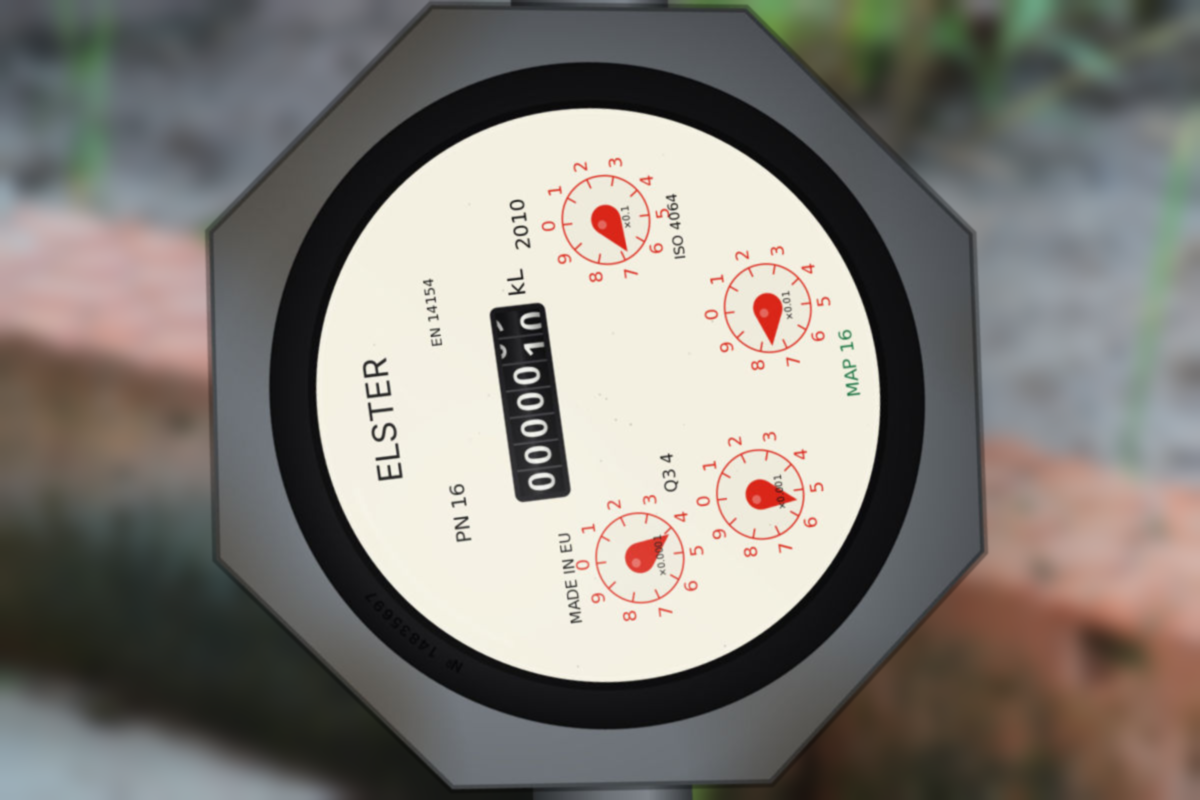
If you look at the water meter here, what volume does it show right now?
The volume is 9.6754 kL
